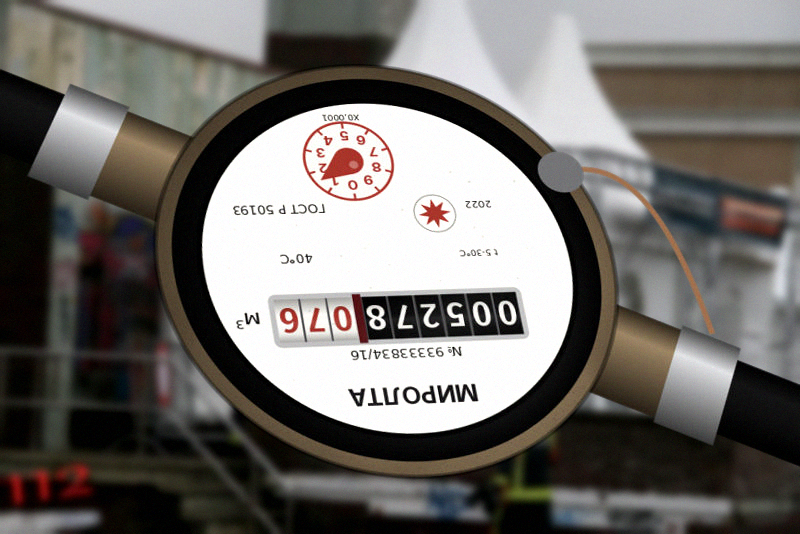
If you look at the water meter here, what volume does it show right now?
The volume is 5278.0761 m³
